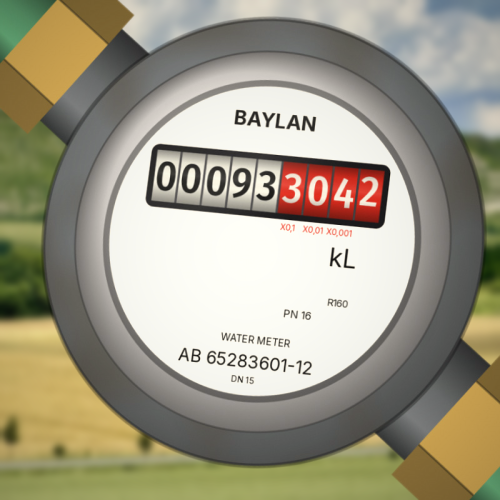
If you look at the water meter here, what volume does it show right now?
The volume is 93.3042 kL
